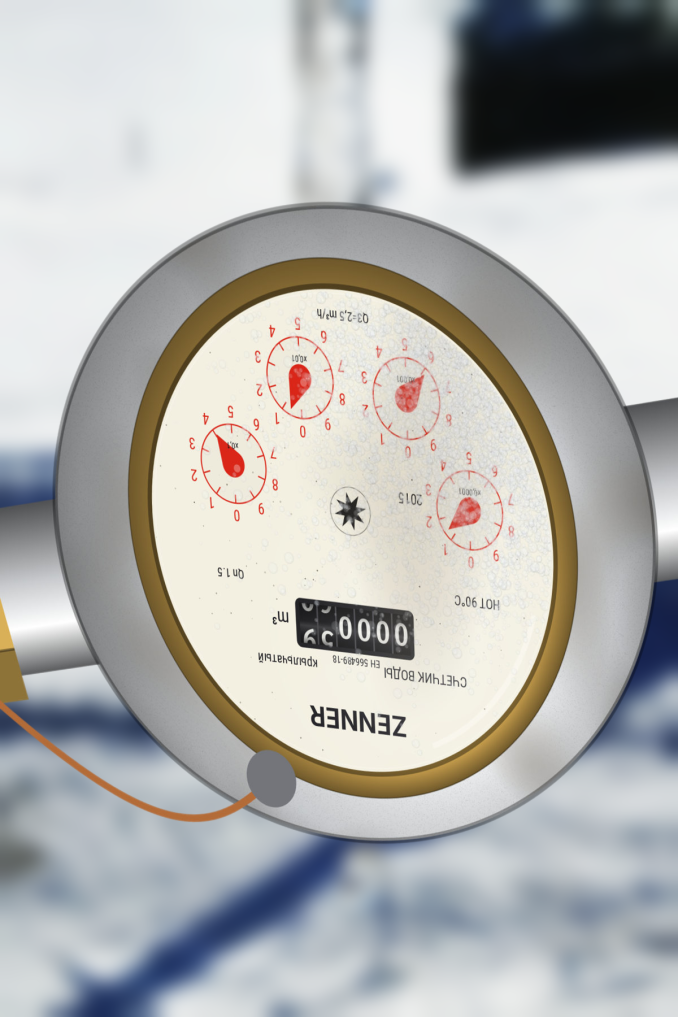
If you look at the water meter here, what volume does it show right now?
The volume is 59.4061 m³
